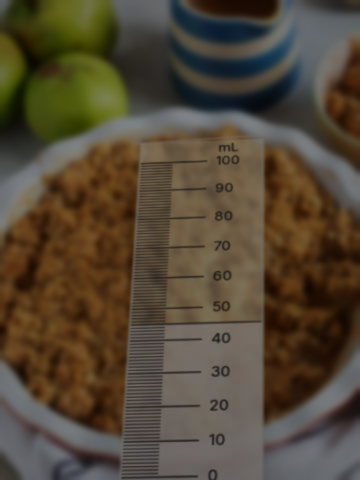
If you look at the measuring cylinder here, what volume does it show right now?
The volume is 45 mL
